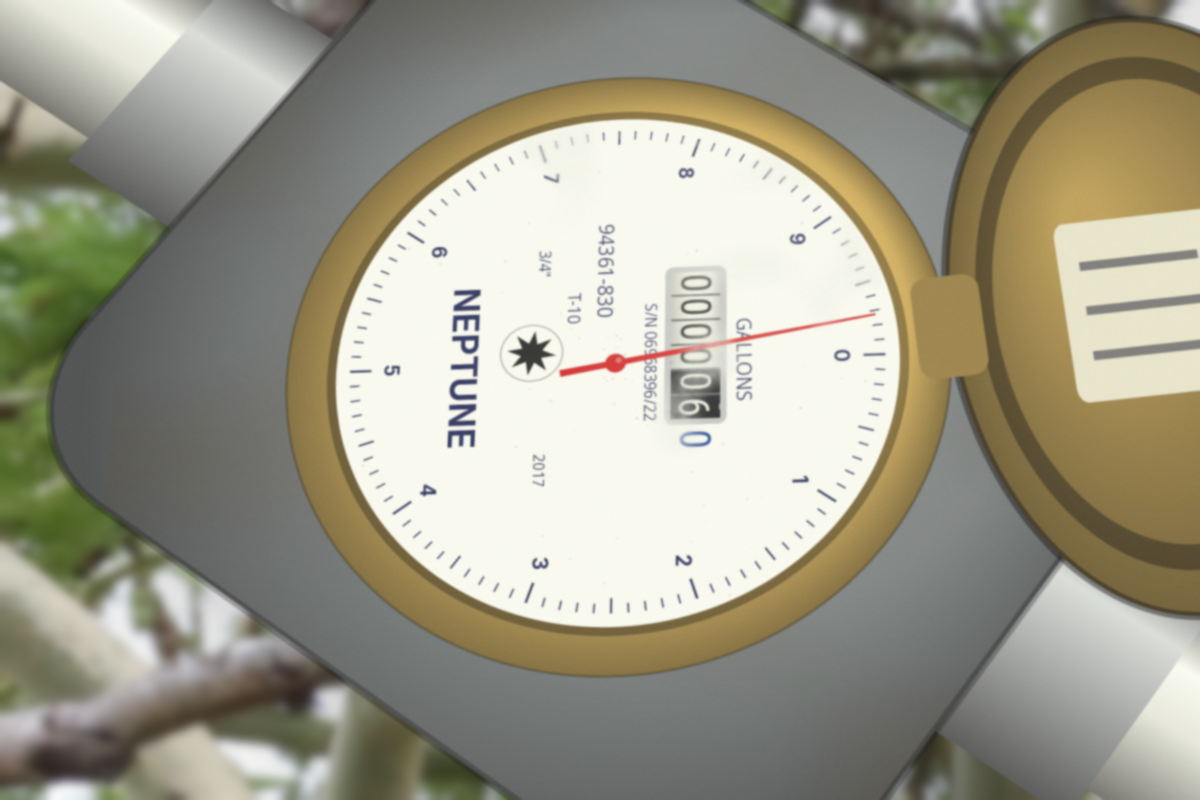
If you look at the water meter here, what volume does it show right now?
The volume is 59.7 gal
